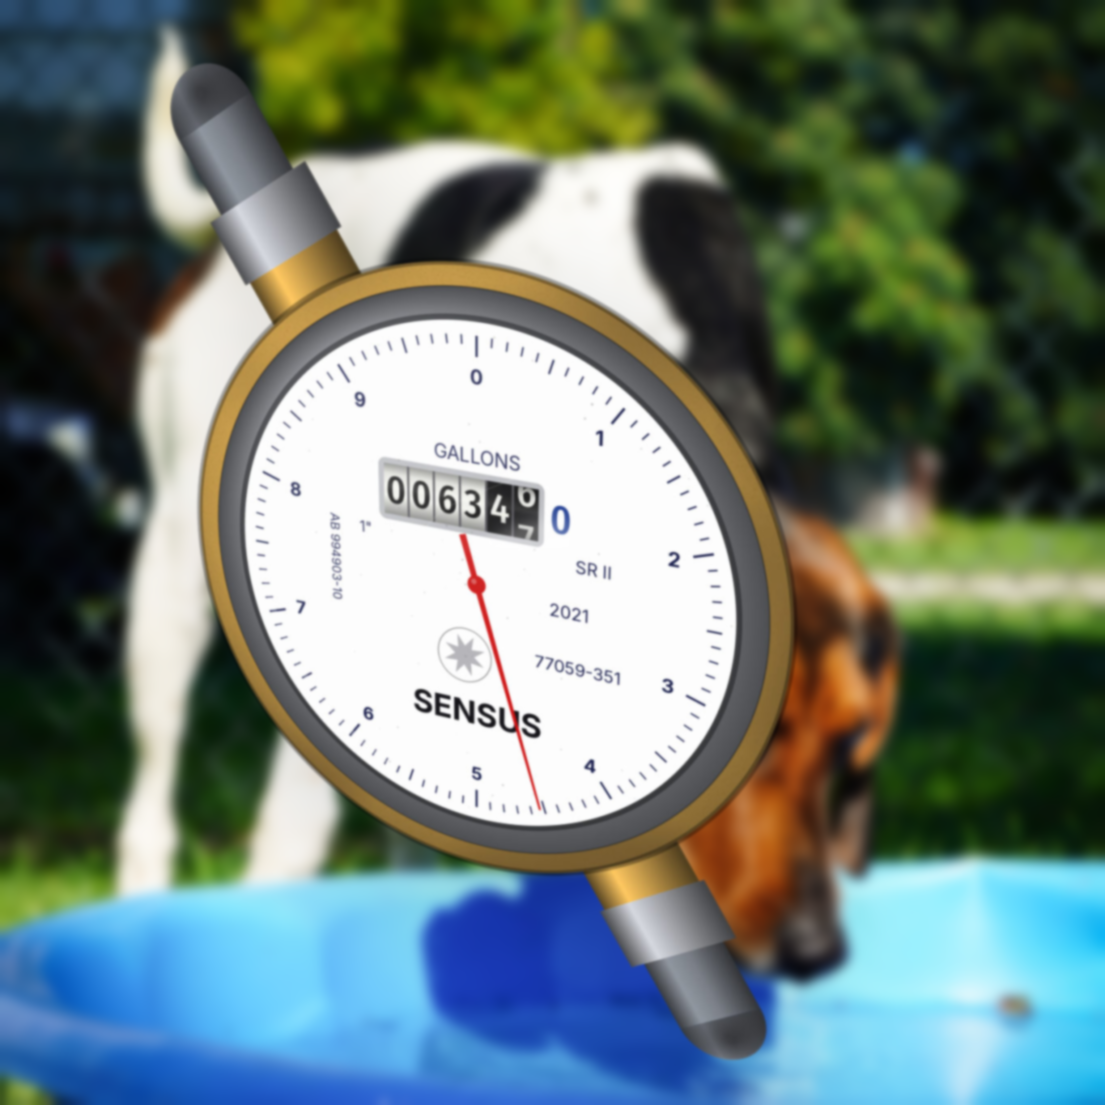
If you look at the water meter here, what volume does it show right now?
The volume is 63464.5 gal
